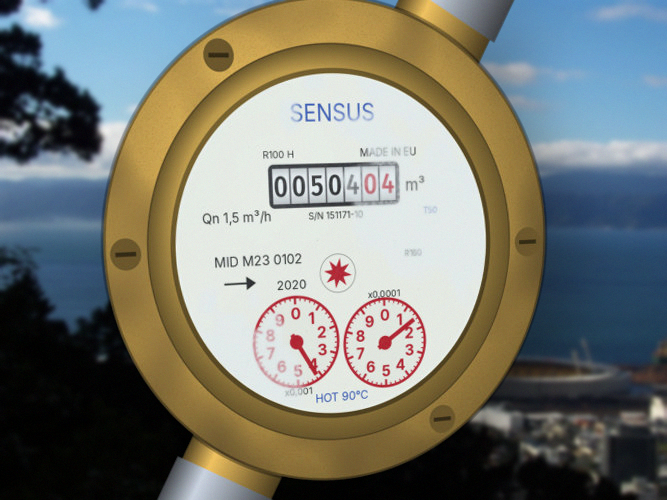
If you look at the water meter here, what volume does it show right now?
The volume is 504.0441 m³
